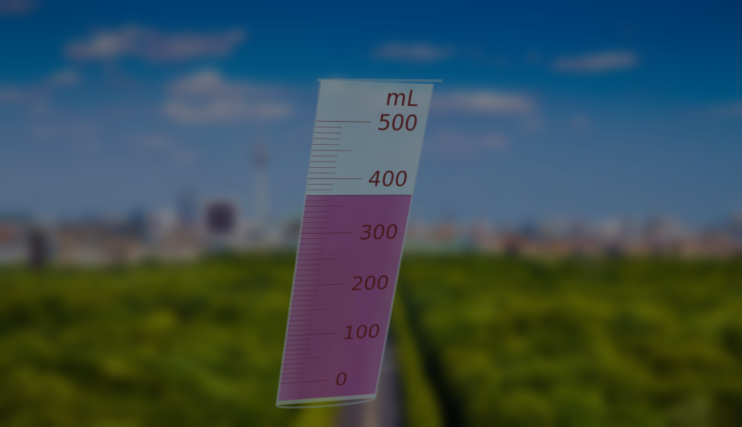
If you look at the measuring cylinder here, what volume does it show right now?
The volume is 370 mL
